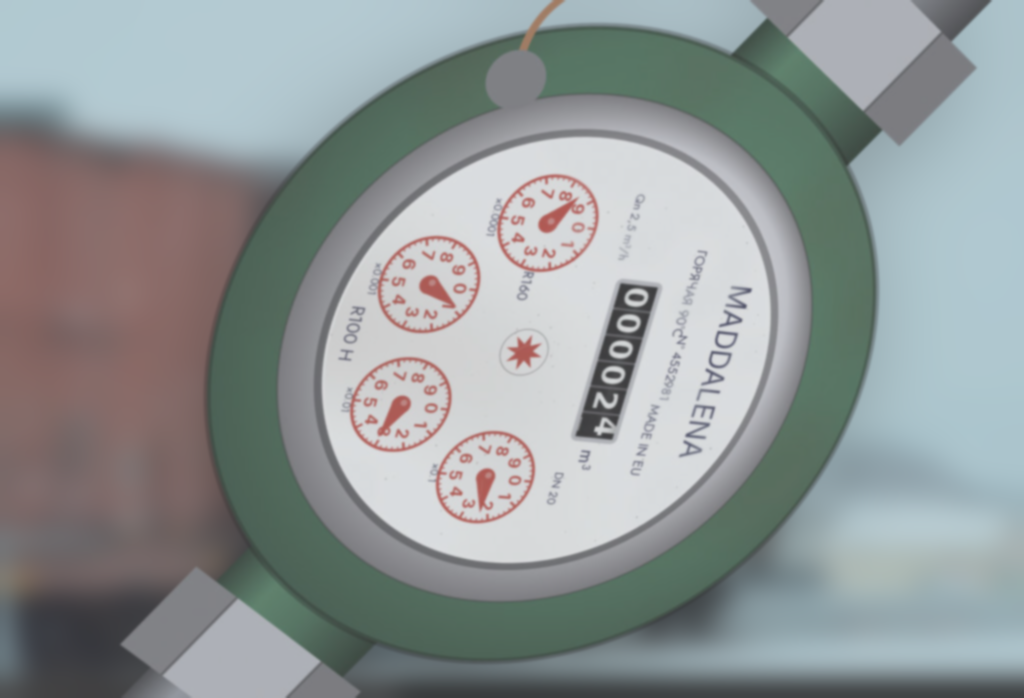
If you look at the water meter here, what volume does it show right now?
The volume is 24.2308 m³
